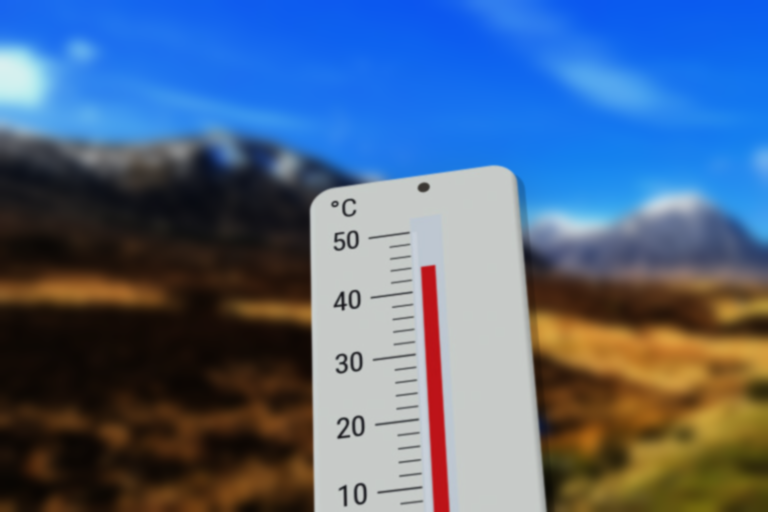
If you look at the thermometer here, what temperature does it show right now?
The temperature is 44 °C
